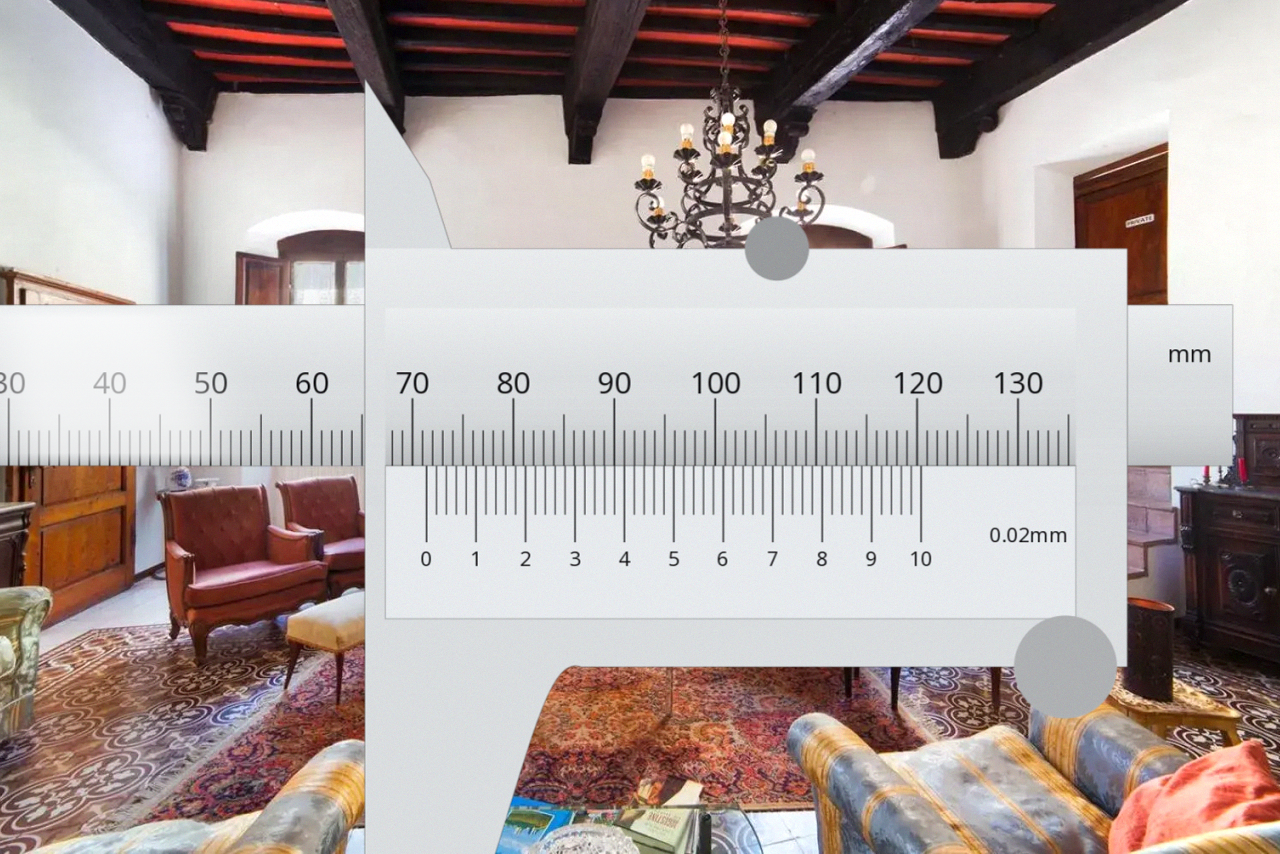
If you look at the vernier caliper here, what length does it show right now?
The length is 71.4 mm
